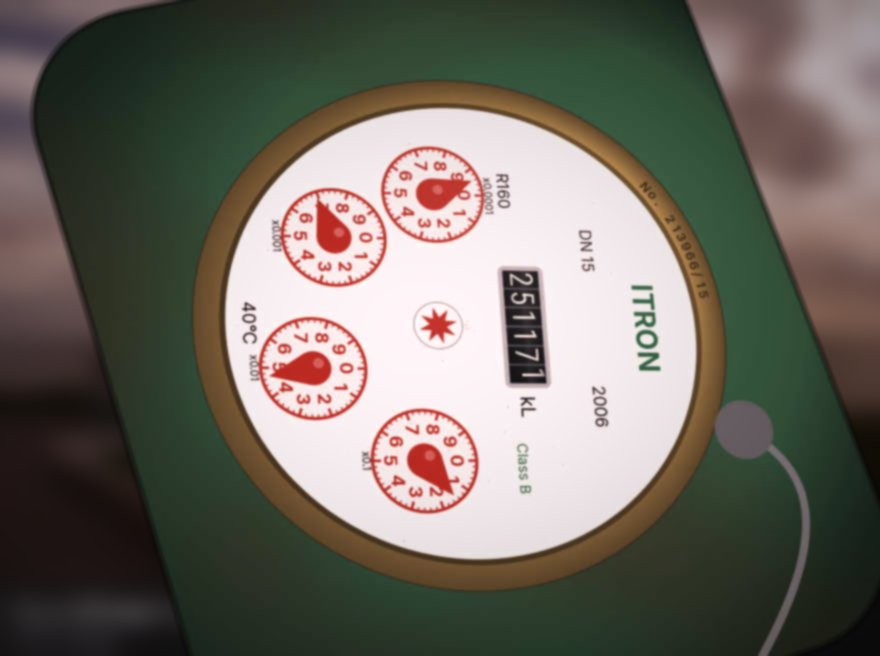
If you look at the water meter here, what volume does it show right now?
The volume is 251171.1469 kL
